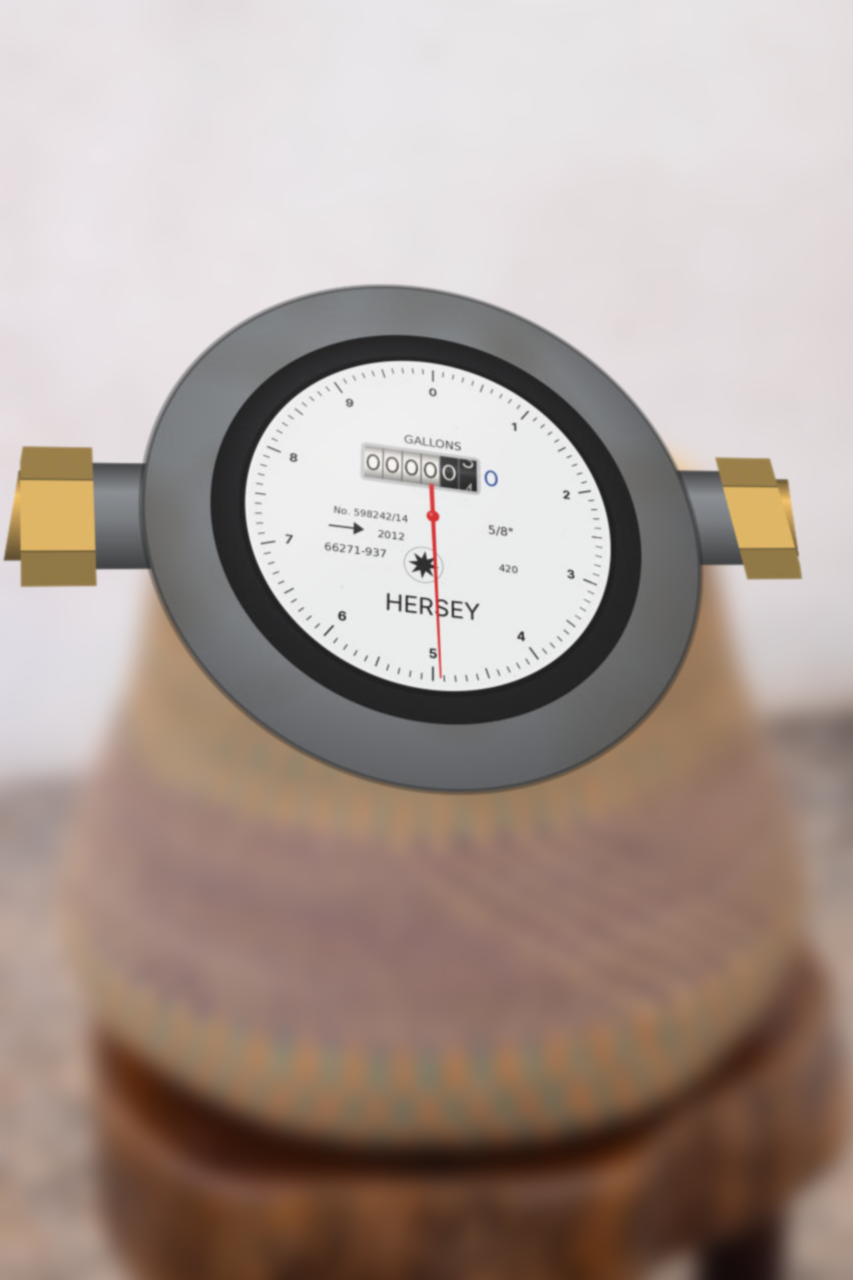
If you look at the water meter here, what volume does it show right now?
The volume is 34.9 gal
